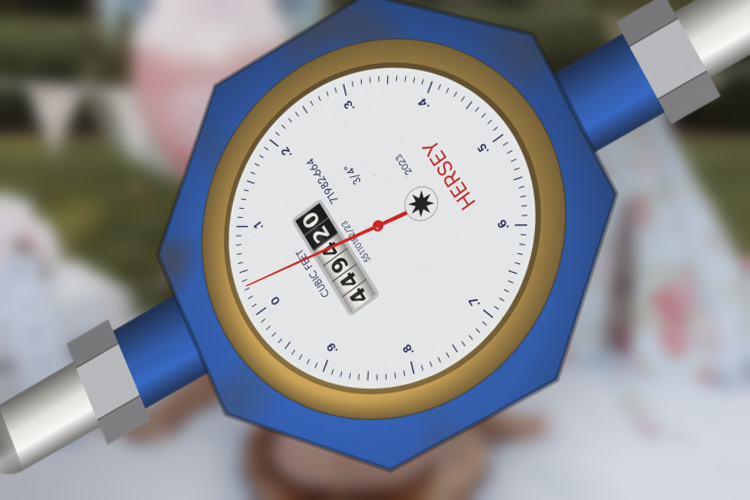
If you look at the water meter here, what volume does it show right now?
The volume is 449420.03 ft³
